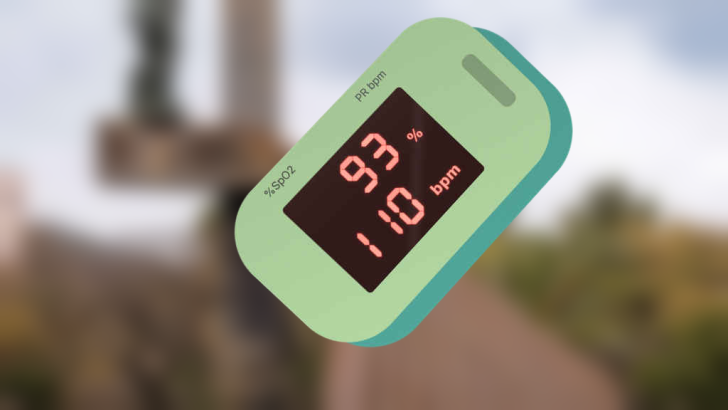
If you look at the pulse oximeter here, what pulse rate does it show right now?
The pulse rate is 110 bpm
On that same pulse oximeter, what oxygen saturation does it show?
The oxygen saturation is 93 %
